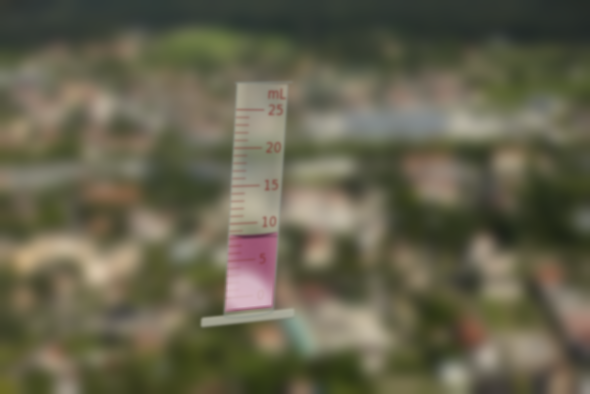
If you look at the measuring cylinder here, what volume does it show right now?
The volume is 8 mL
